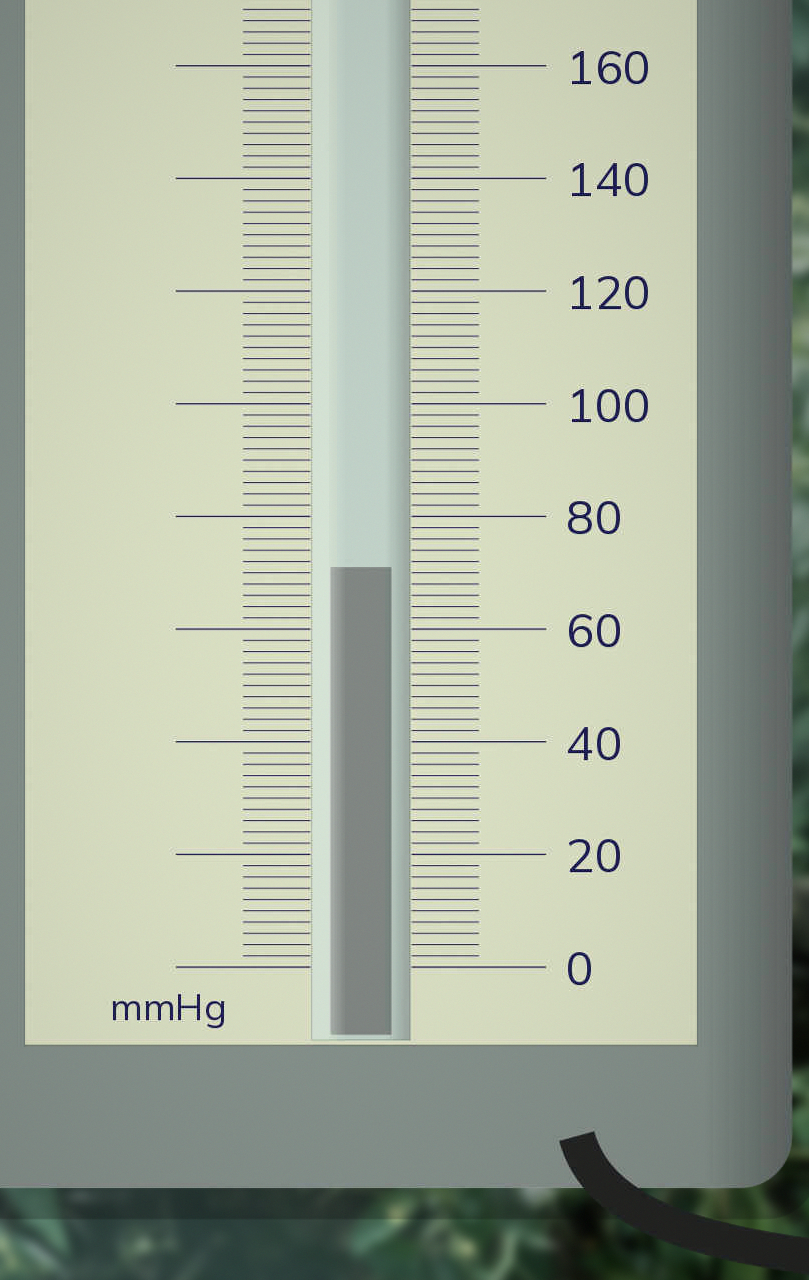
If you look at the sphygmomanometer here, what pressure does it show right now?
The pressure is 71 mmHg
